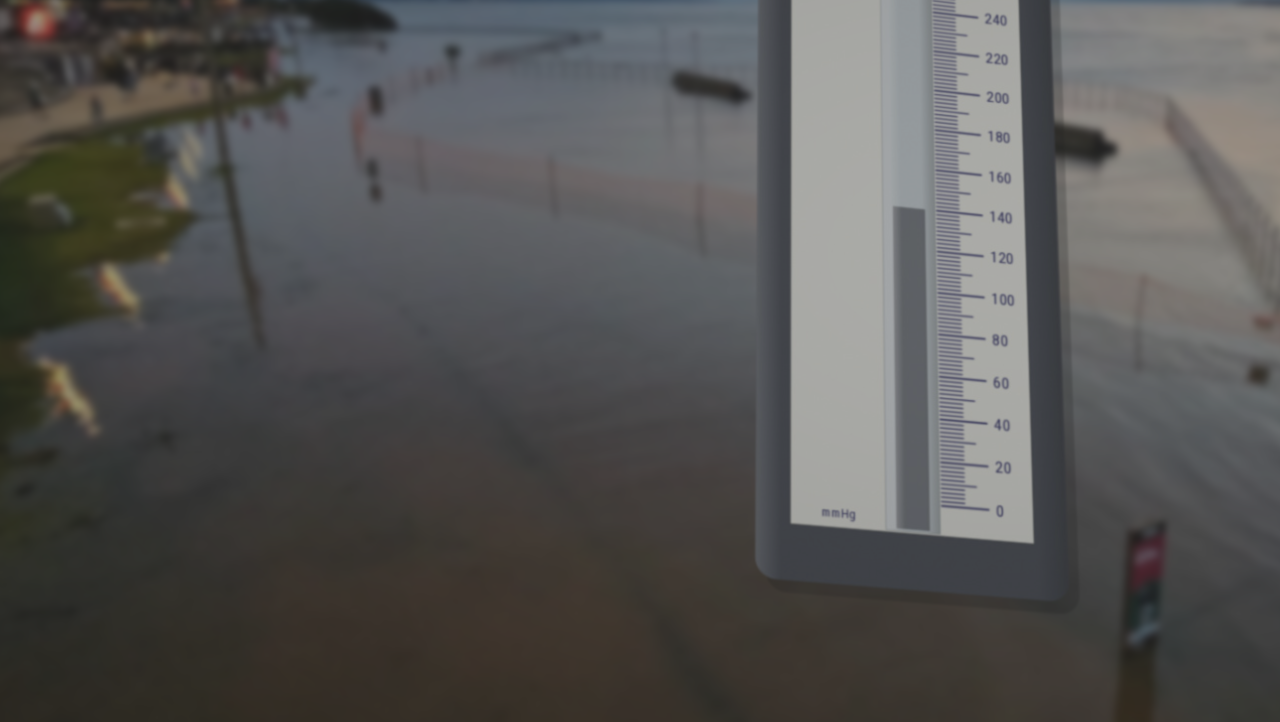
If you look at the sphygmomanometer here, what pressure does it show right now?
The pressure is 140 mmHg
